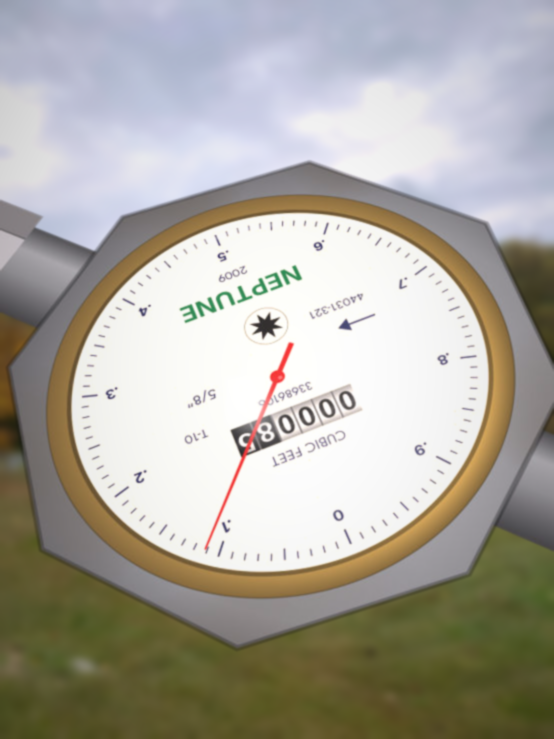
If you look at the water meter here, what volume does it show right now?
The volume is 85.11 ft³
